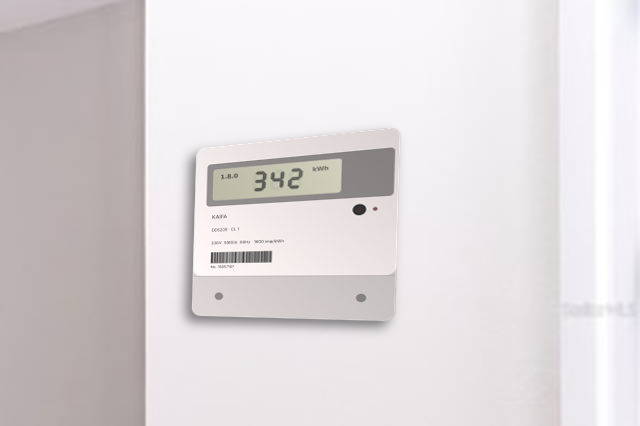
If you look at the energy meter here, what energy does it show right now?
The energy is 342 kWh
